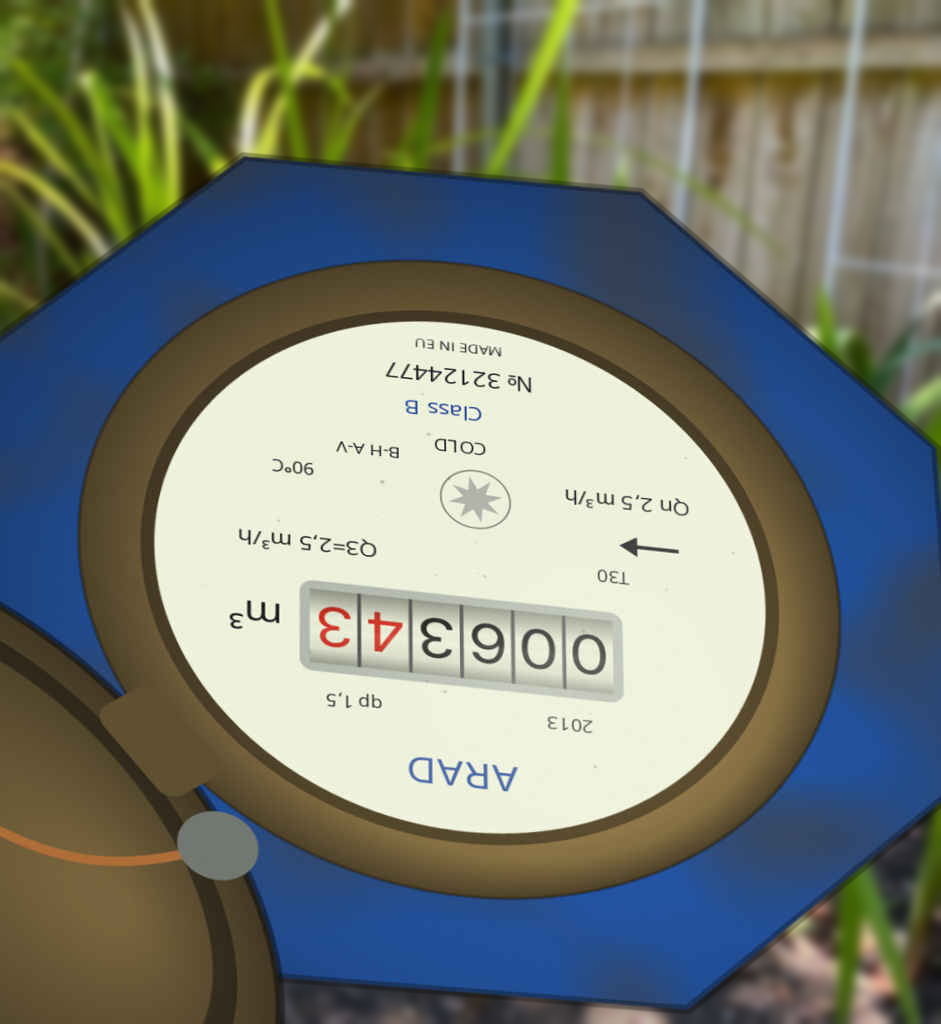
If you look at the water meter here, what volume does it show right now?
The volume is 63.43 m³
